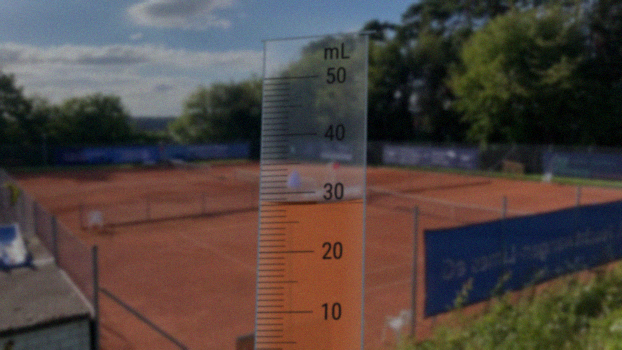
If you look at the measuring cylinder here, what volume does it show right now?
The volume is 28 mL
